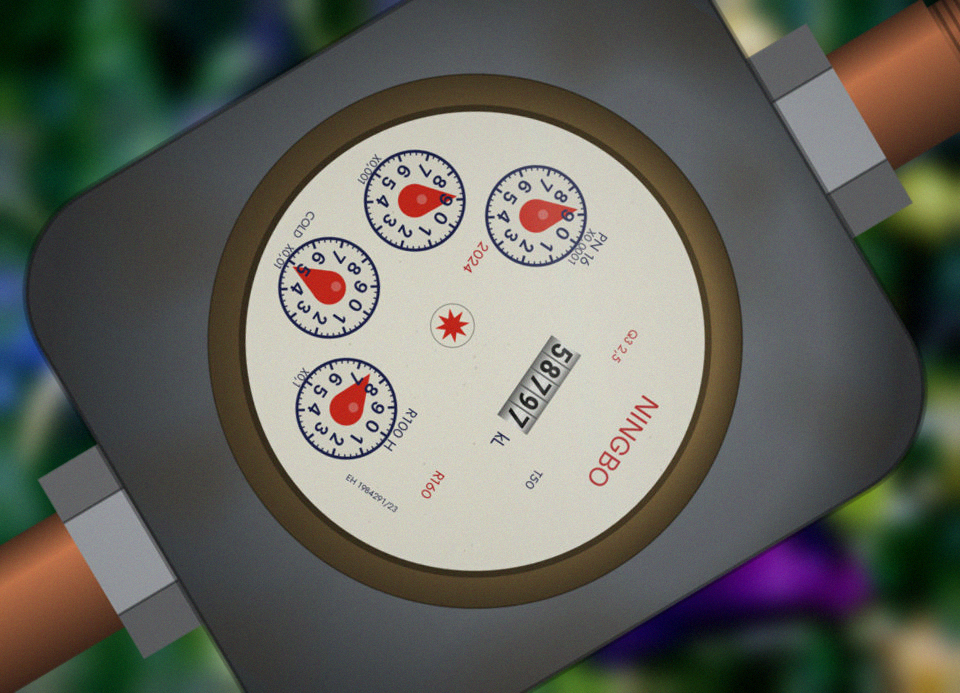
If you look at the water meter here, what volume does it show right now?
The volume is 58797.7488 kL
